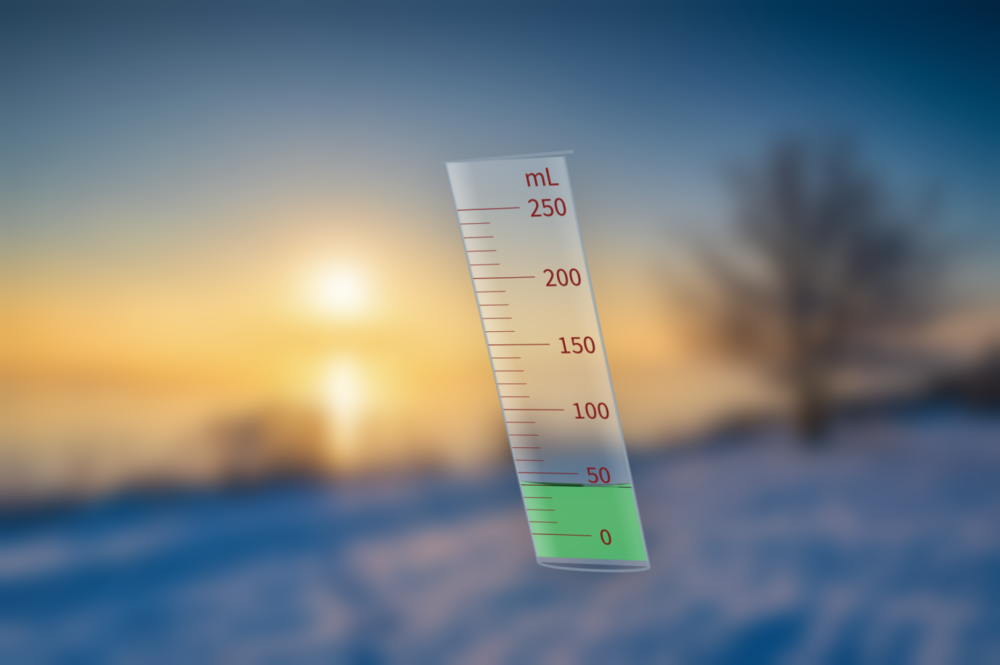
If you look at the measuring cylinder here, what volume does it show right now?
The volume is 40 mL
